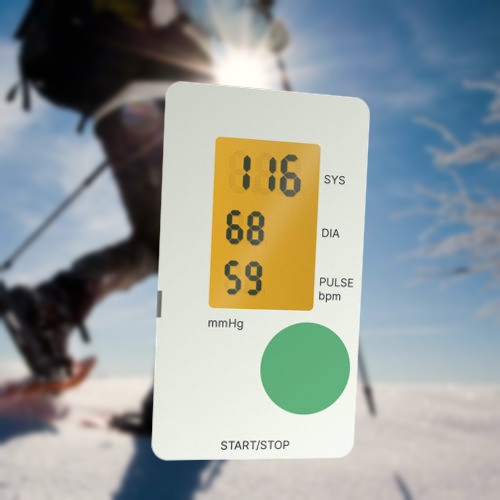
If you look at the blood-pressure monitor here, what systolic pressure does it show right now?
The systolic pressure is 116 mmHg
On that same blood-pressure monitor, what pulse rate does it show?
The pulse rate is 59 bpm
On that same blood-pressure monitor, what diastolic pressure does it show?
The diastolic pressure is 68 mmHg
